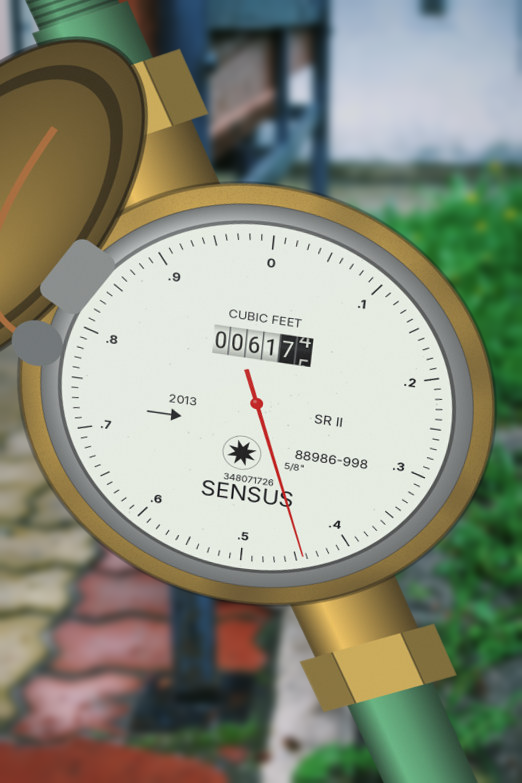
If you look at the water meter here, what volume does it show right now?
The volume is 6174.44 ft³
